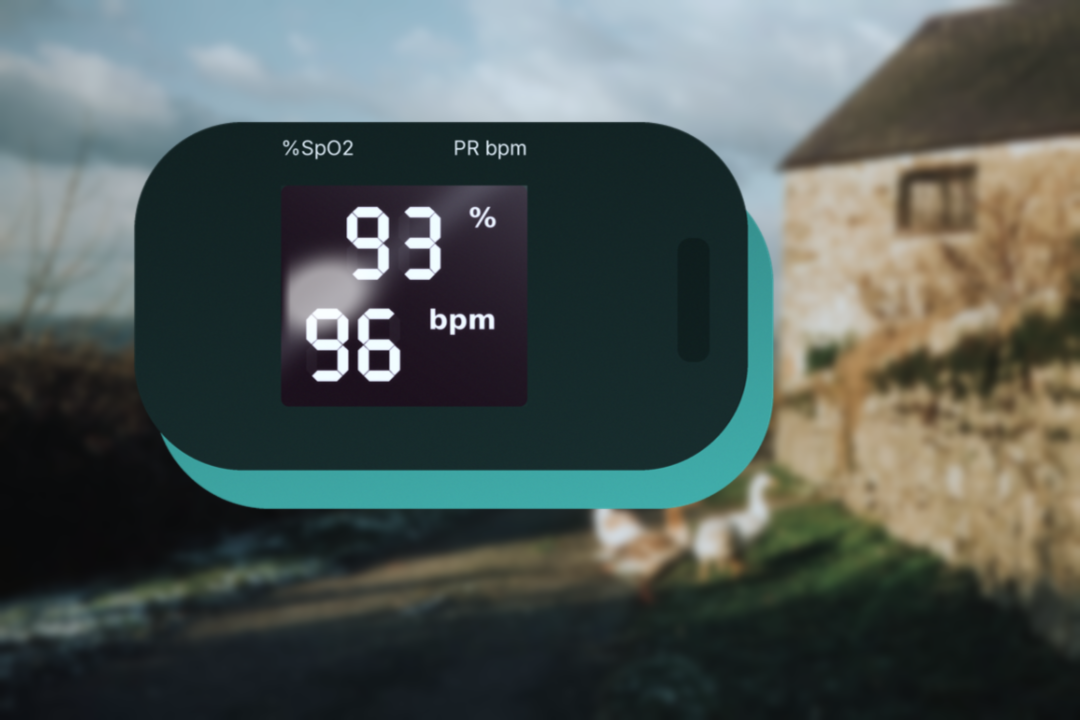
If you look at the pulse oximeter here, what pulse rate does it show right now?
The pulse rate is 96 bpm
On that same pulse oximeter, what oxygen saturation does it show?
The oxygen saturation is 93 %
